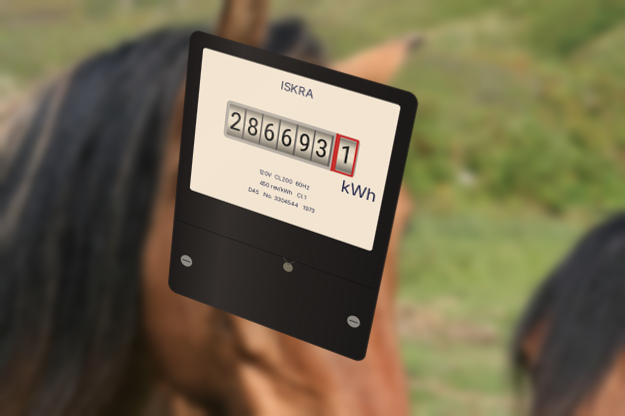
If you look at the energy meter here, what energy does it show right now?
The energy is 286693.1 kWh
